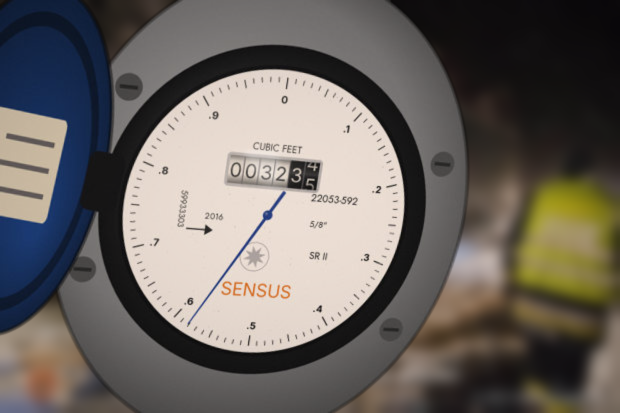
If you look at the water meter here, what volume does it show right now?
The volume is 3234.58 ft³
